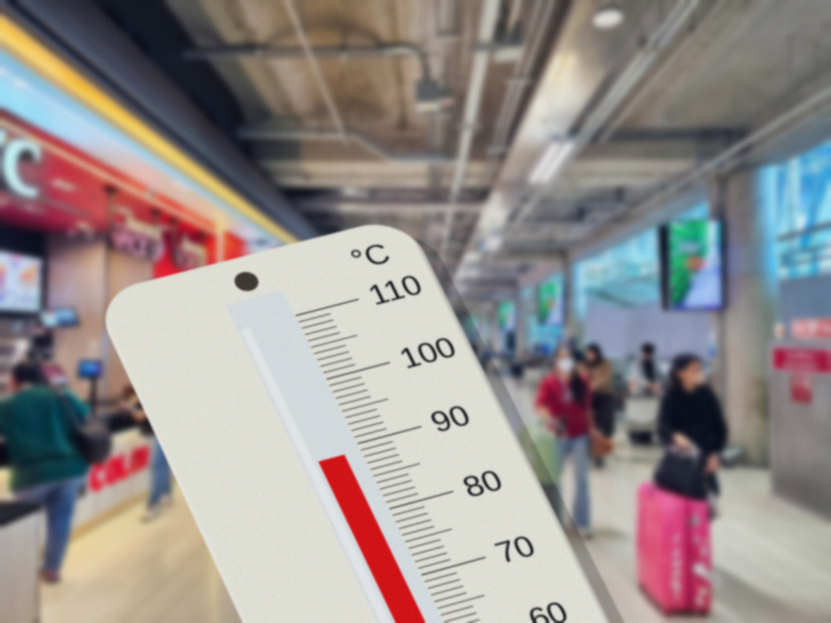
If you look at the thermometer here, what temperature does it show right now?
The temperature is 89 °C
